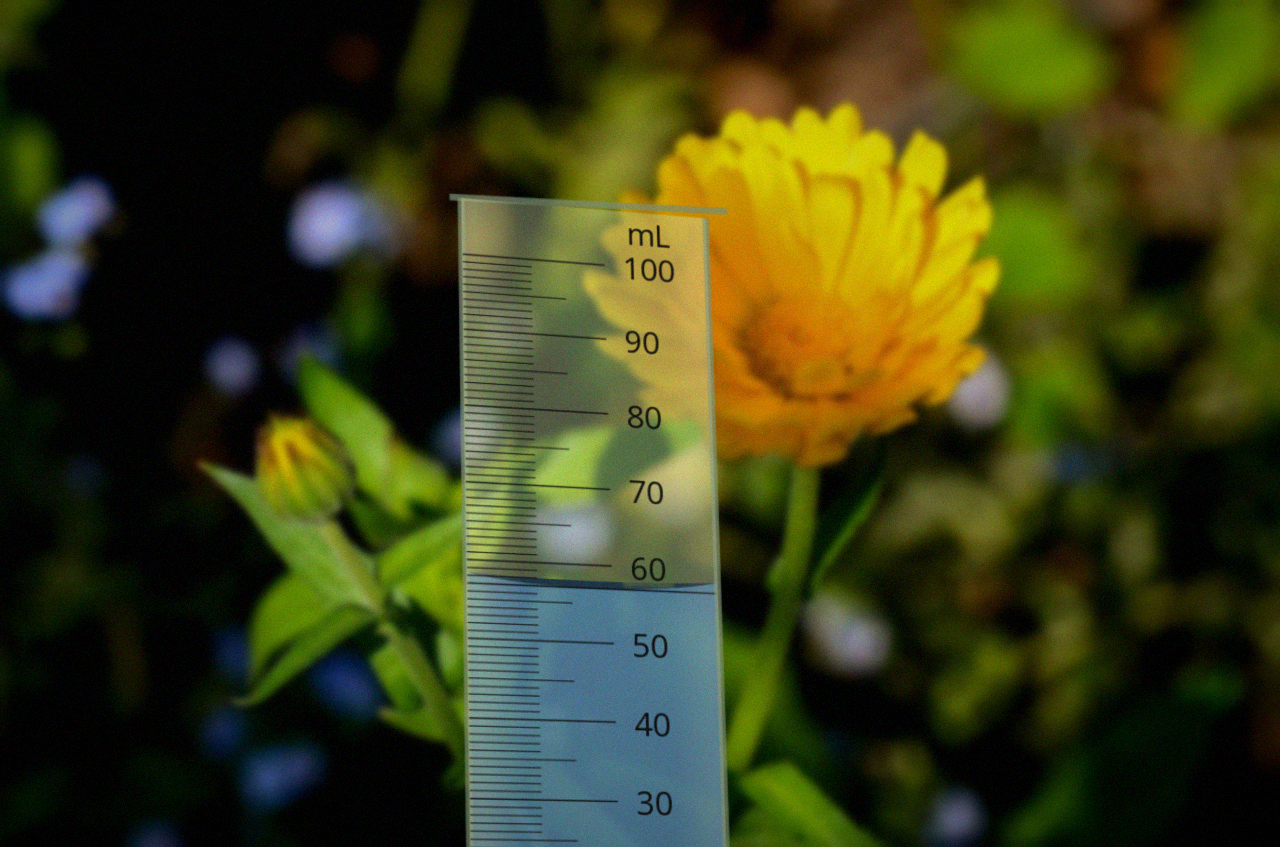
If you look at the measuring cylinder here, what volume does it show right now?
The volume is 57 mL
